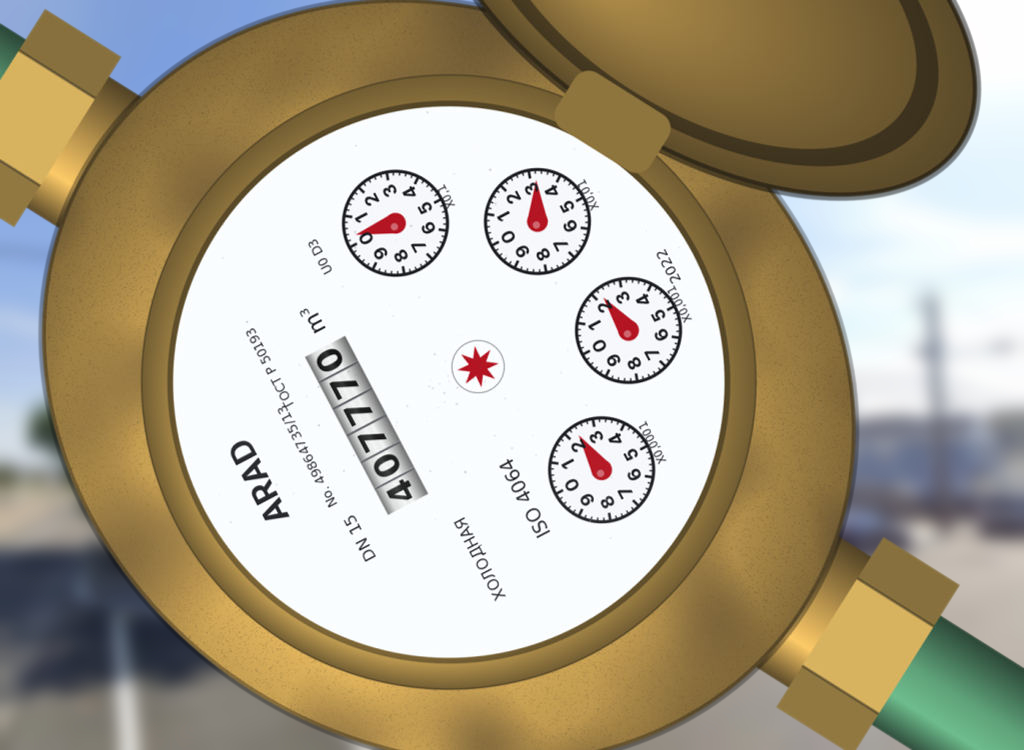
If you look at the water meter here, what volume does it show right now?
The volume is 407770.0322 m³
